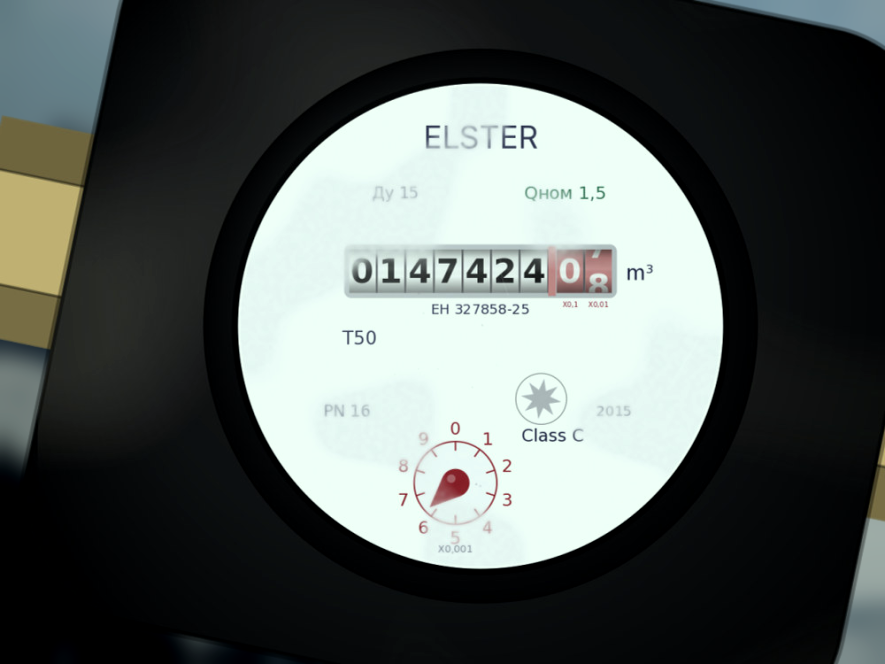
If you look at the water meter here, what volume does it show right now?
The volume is 147424.076 m³
